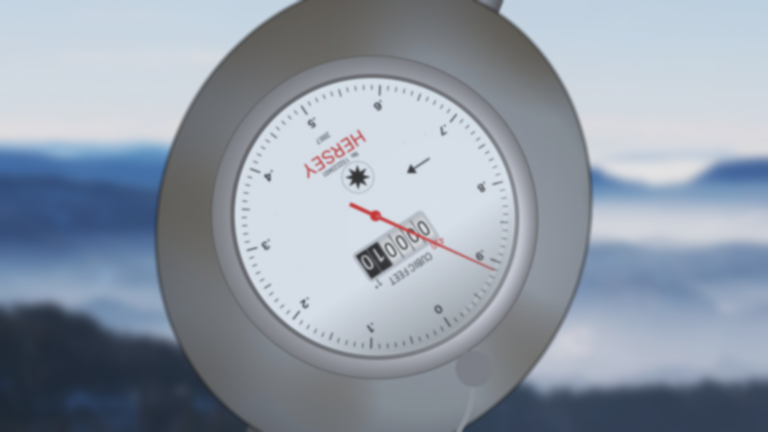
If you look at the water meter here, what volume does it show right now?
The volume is 9.91 ft³
